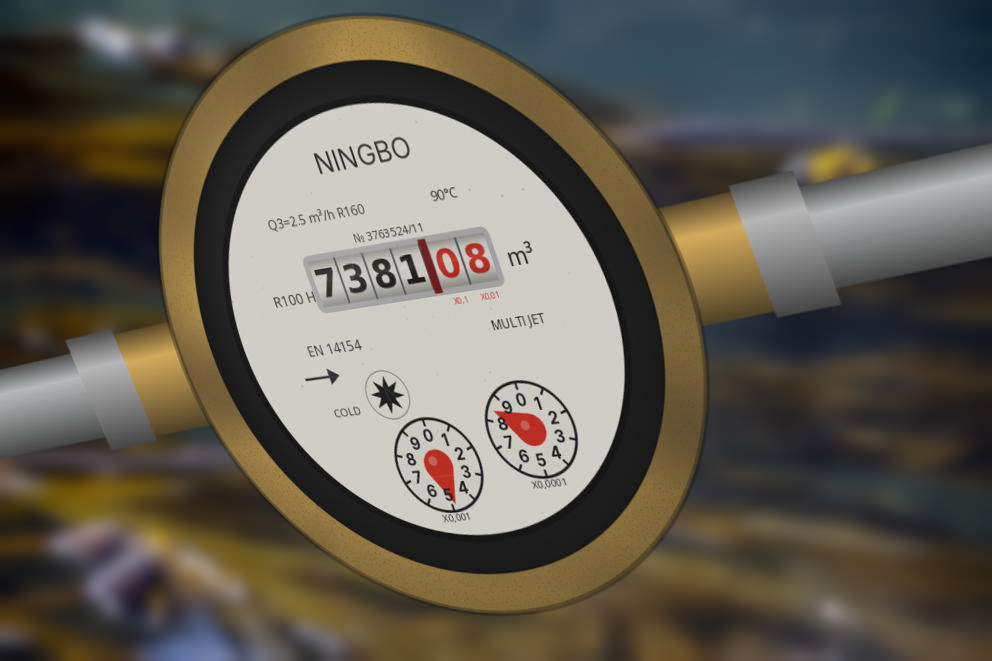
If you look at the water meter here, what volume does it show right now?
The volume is 7381.0848 m³
